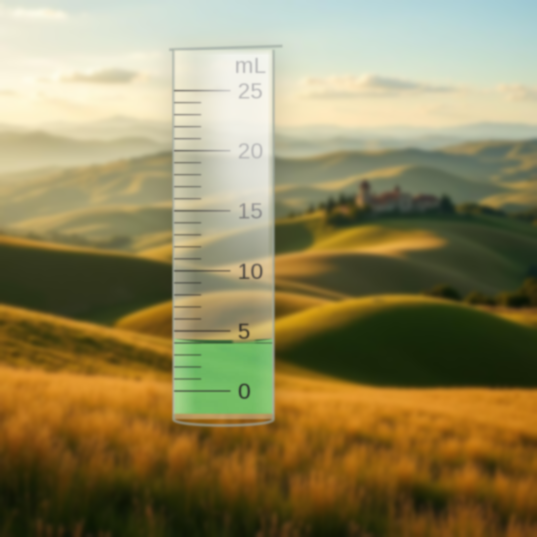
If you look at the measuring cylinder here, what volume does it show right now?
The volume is 4 mL
